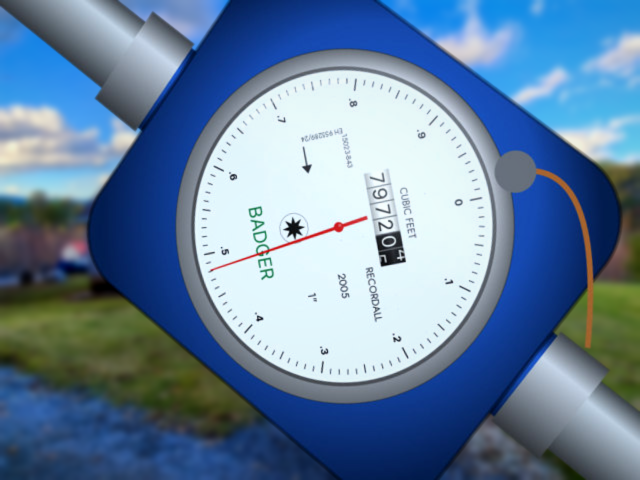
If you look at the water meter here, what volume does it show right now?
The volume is 797204.48 ft³
